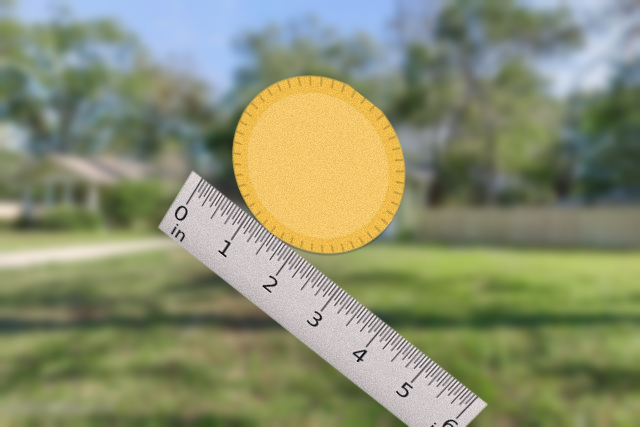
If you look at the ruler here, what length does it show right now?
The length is 3 in
